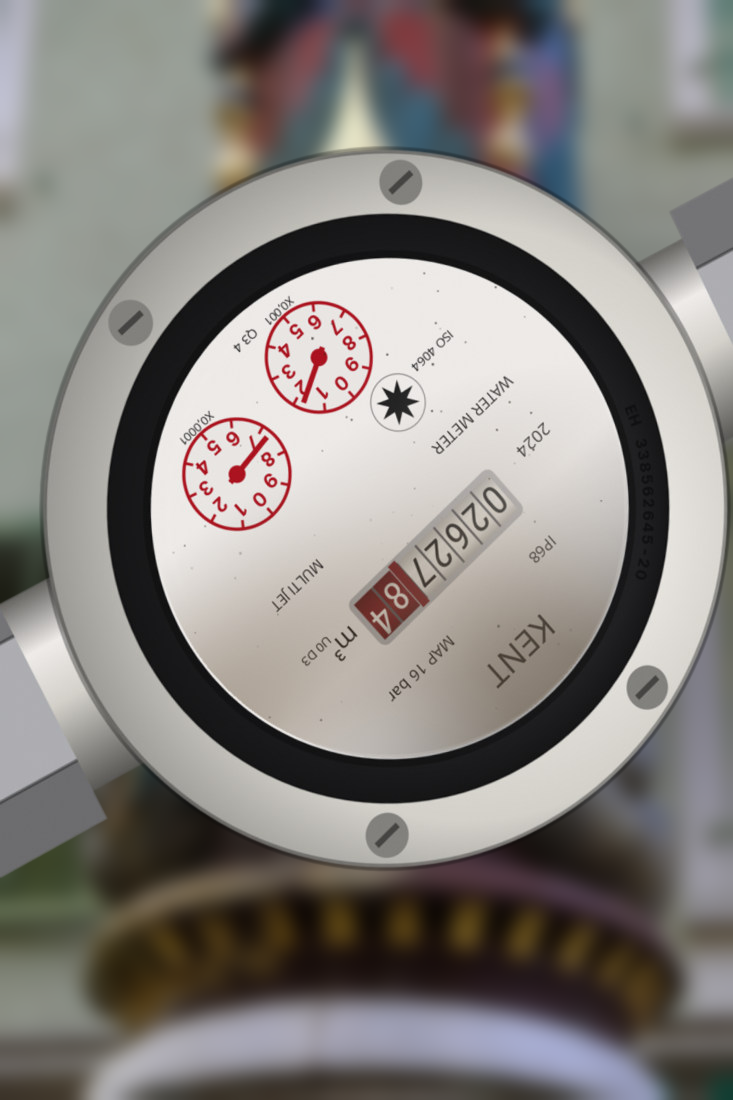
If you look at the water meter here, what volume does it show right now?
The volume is 2627.8417 m³
